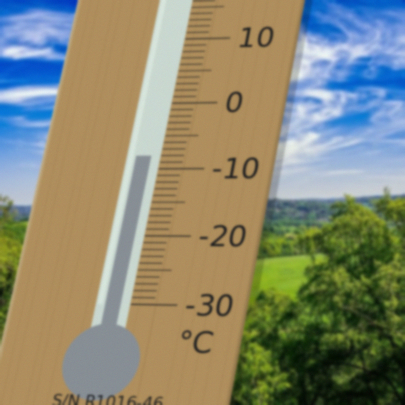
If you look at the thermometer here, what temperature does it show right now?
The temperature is -8 °C
